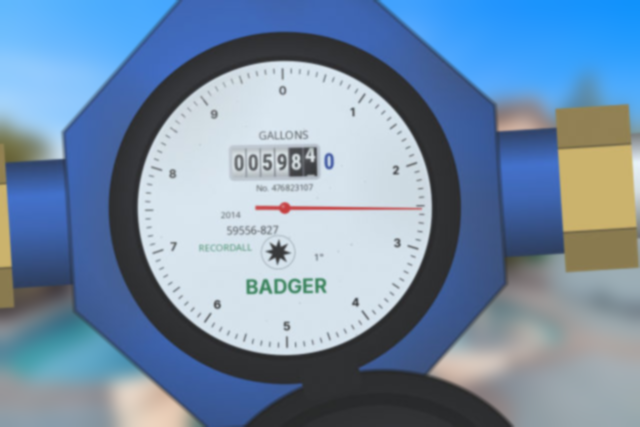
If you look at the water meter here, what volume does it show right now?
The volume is 59842.5 gal
